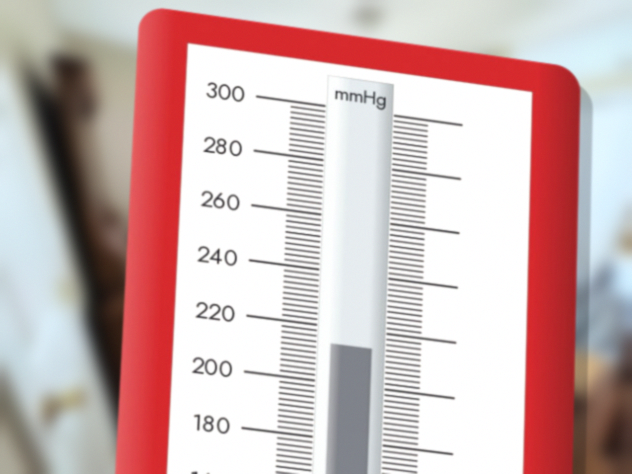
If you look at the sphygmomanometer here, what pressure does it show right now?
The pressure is 214 mmHg
